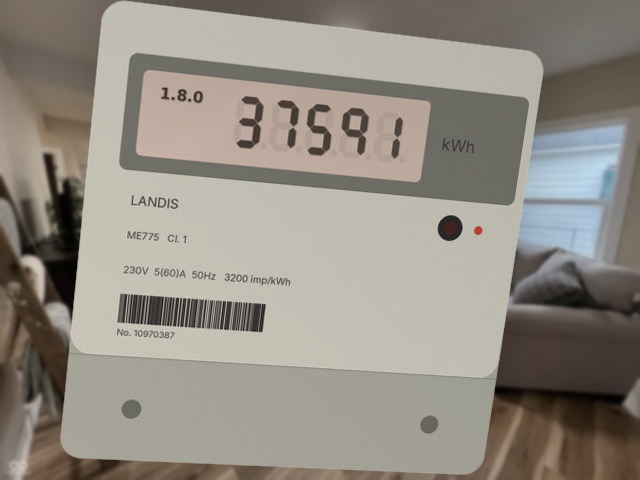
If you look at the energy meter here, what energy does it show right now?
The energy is 37591 kWh
